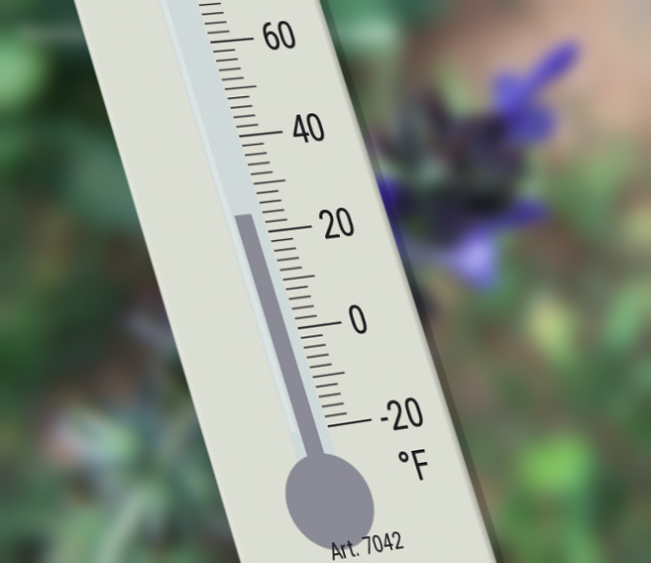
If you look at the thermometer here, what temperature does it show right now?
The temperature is 24 °F
